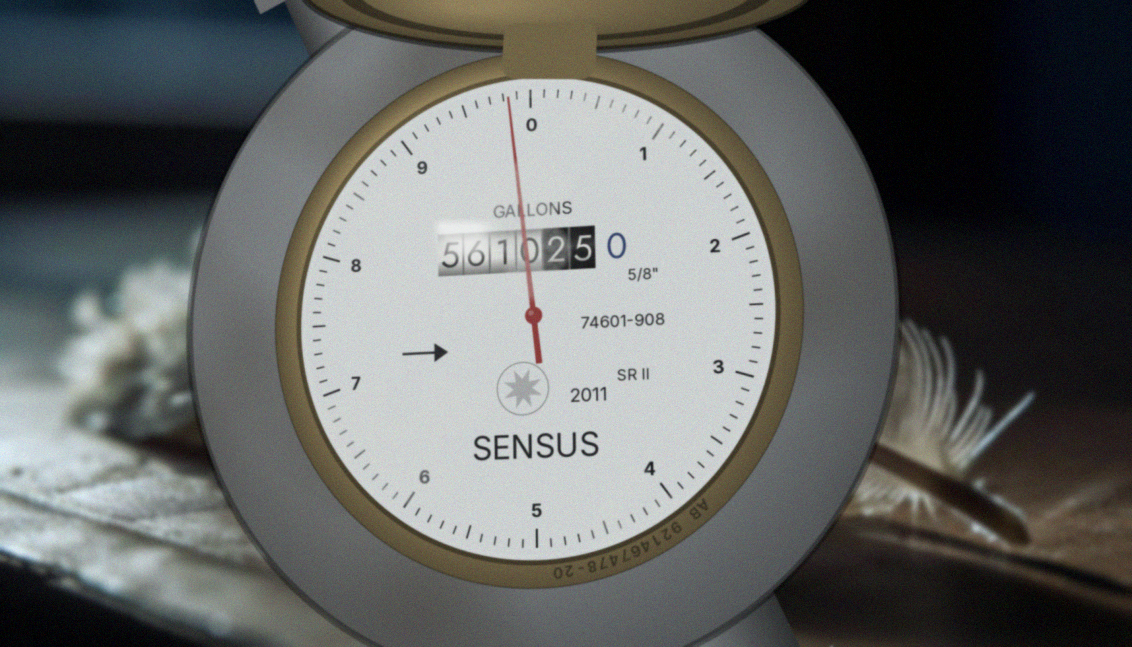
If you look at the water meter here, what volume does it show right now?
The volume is 5610249.8 gal
